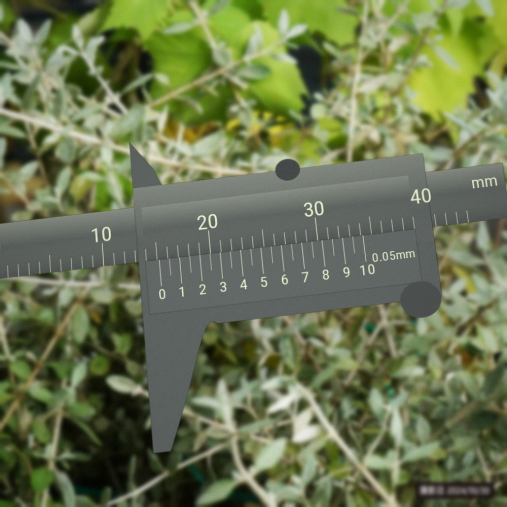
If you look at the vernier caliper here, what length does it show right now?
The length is 15.2 mm
